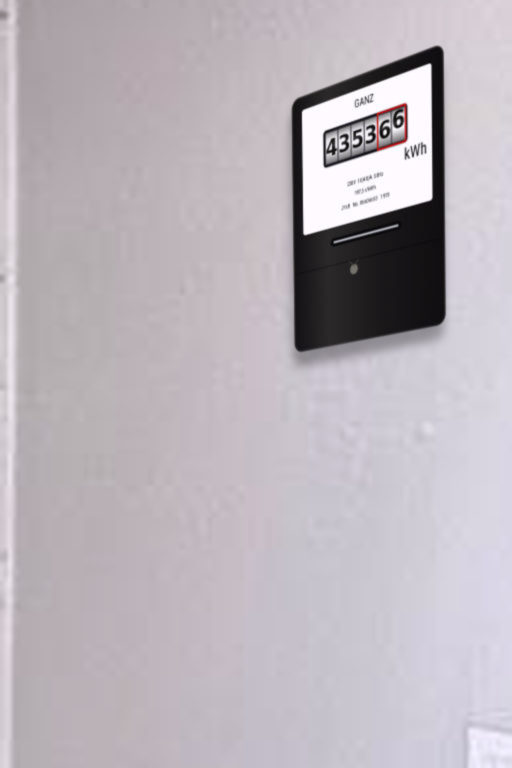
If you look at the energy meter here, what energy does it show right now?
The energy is 4353.66 kWh
